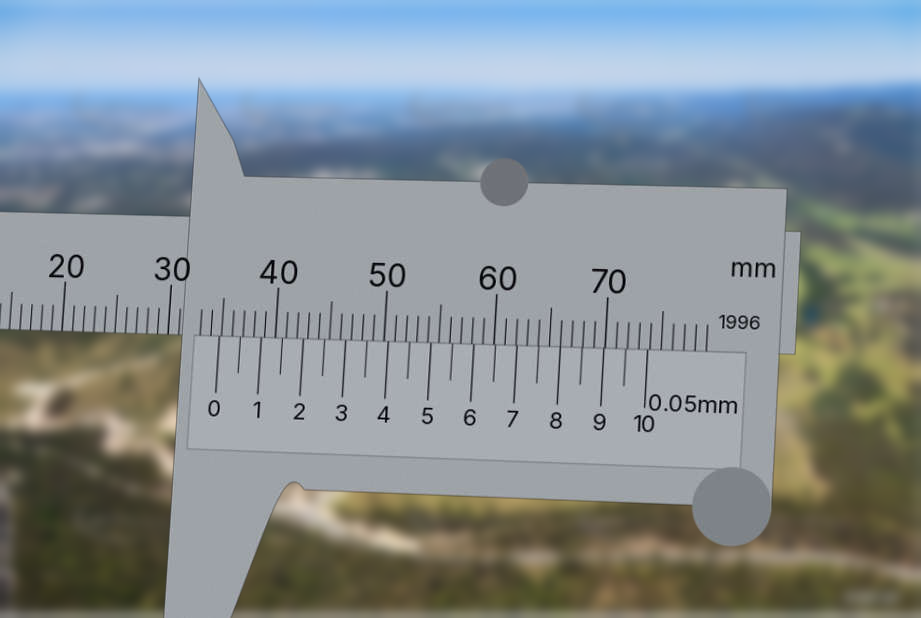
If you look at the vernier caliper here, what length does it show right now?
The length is 34.8 mm
